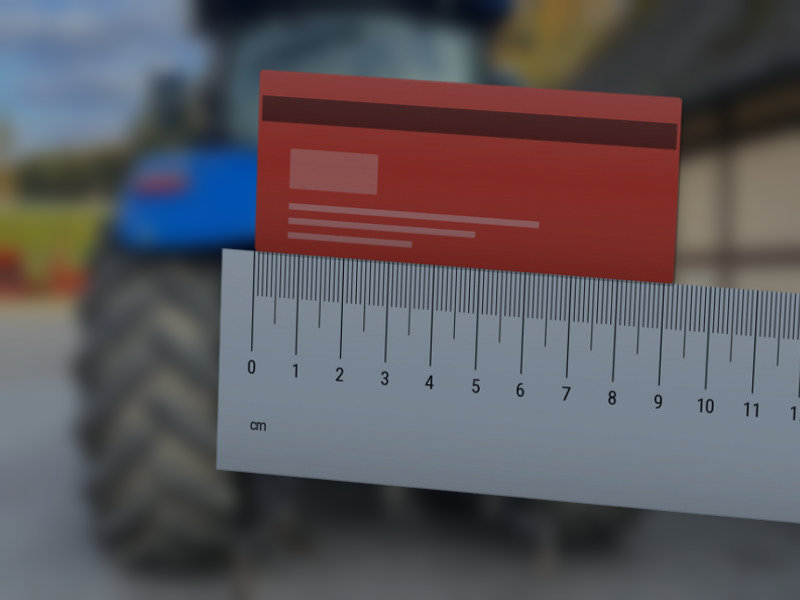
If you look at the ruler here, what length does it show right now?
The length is 9.2 cm
